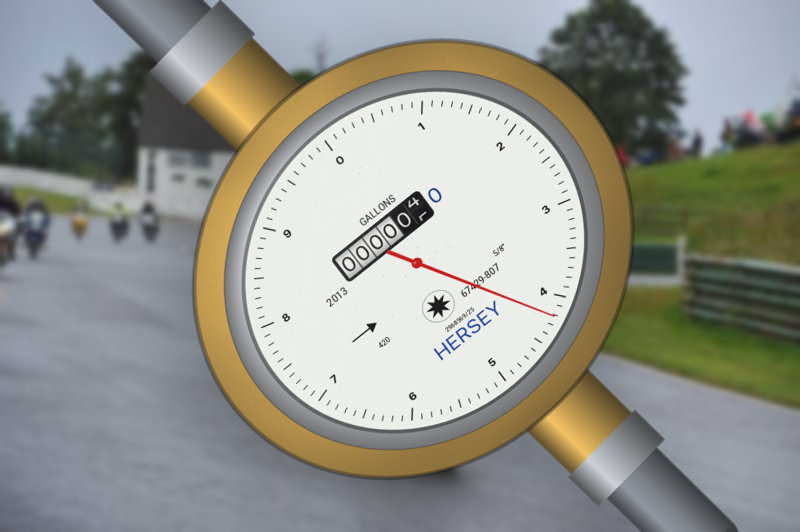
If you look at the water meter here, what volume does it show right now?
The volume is 44.2 gal
